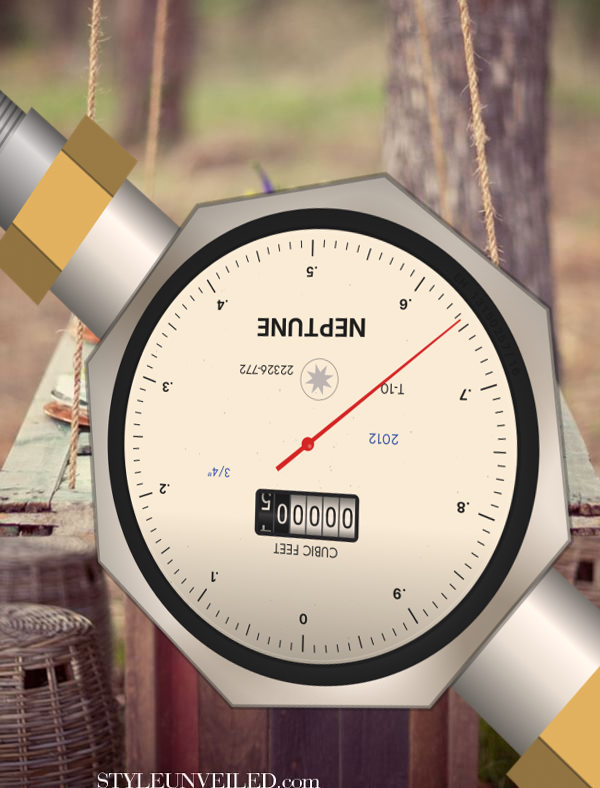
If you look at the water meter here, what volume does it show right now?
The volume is 4.64 ft³
